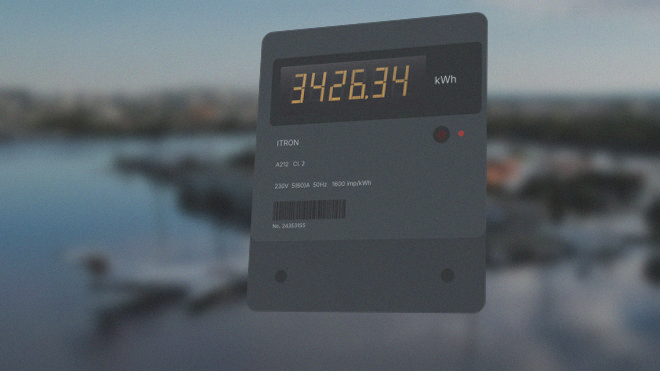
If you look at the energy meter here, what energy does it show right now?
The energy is 3426.34 kWh
